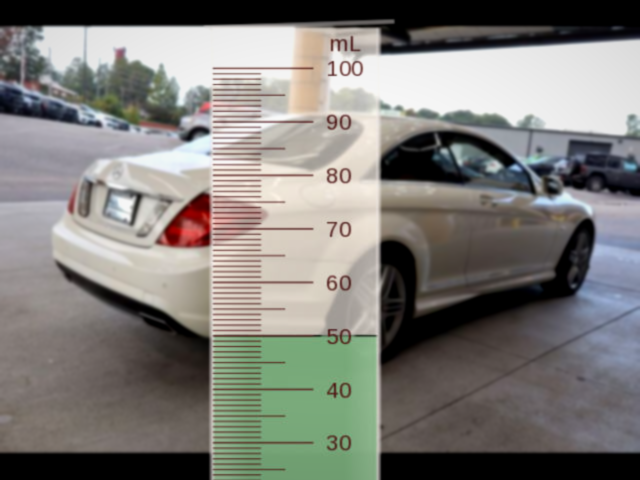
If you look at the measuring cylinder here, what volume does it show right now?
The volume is 50 mL
